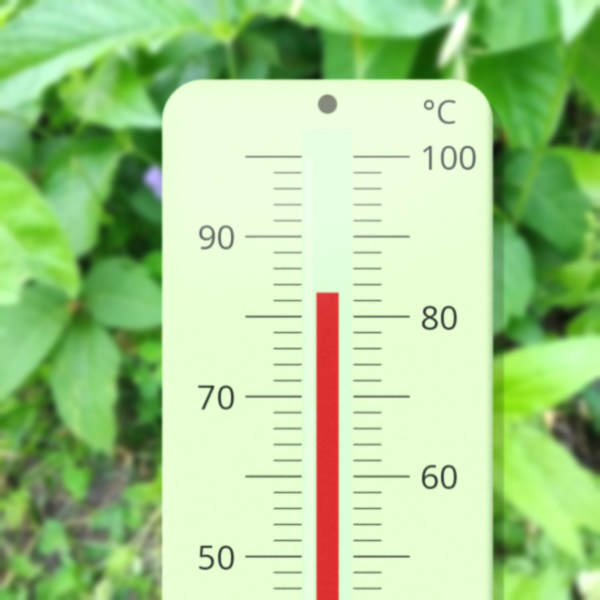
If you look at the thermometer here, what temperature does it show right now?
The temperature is 83 °C
